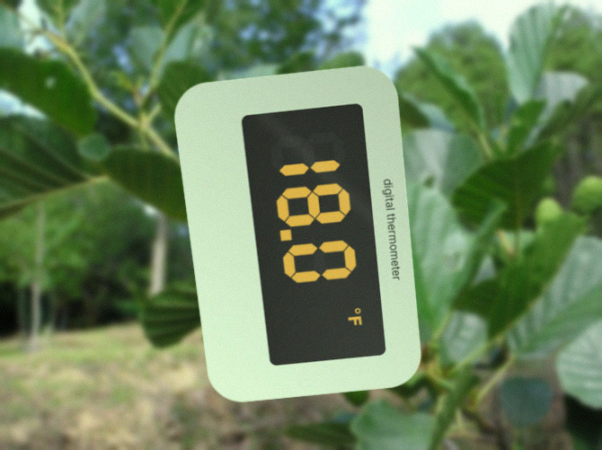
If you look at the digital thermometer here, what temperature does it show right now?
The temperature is 18.0 °F
